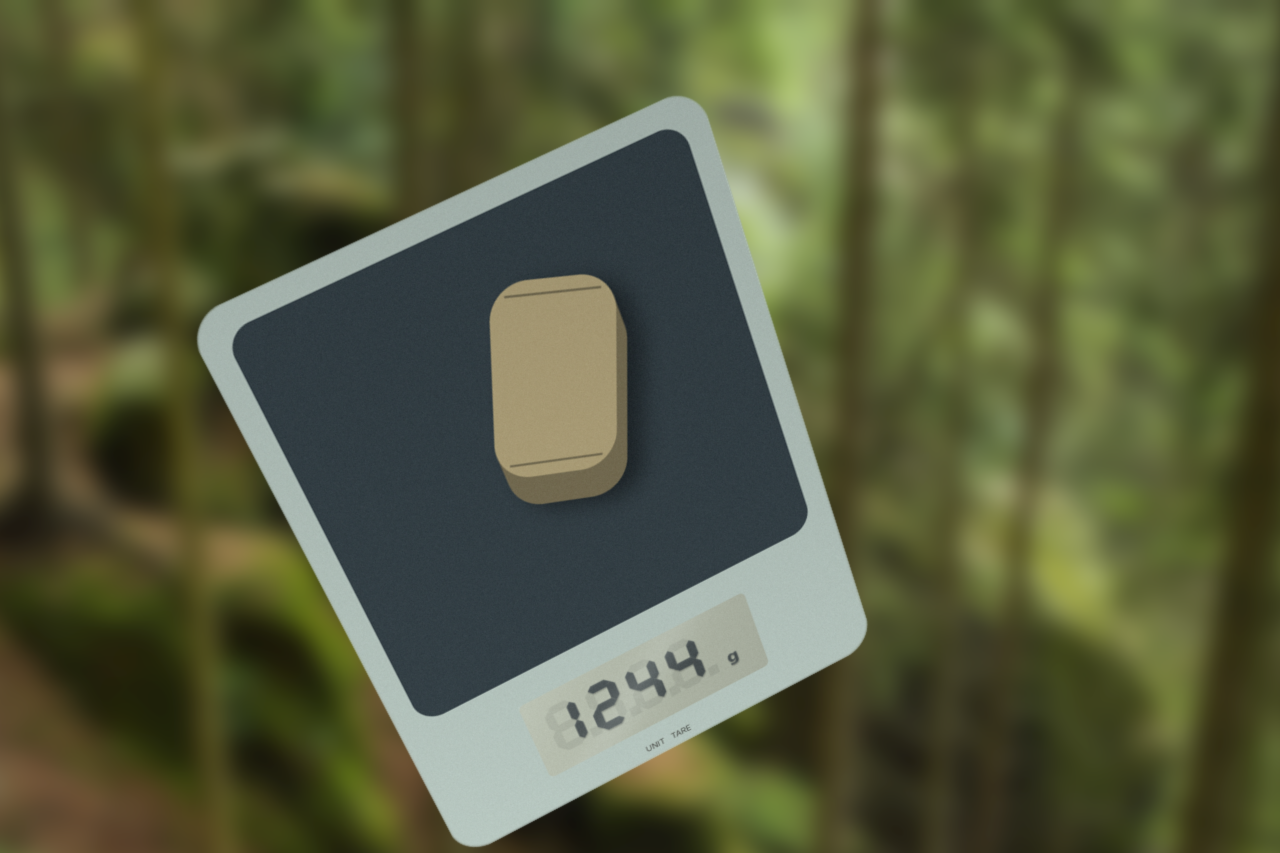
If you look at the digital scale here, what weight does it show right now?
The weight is 1244 g
